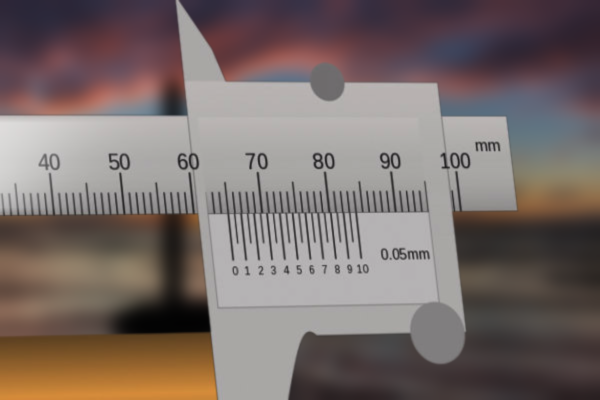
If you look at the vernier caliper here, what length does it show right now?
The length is 65.0 mm
